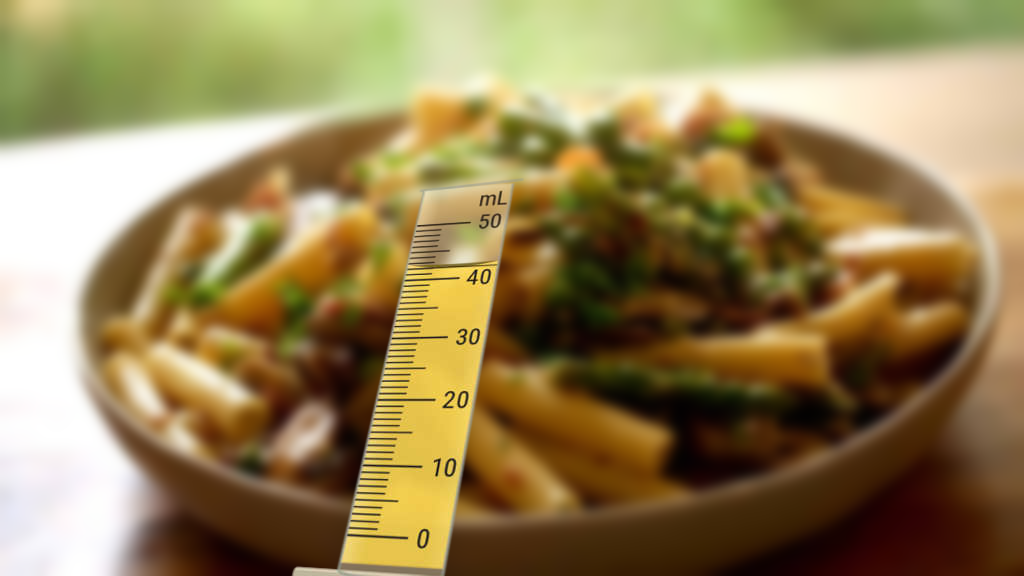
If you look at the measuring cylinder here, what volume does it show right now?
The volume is 42 mL
